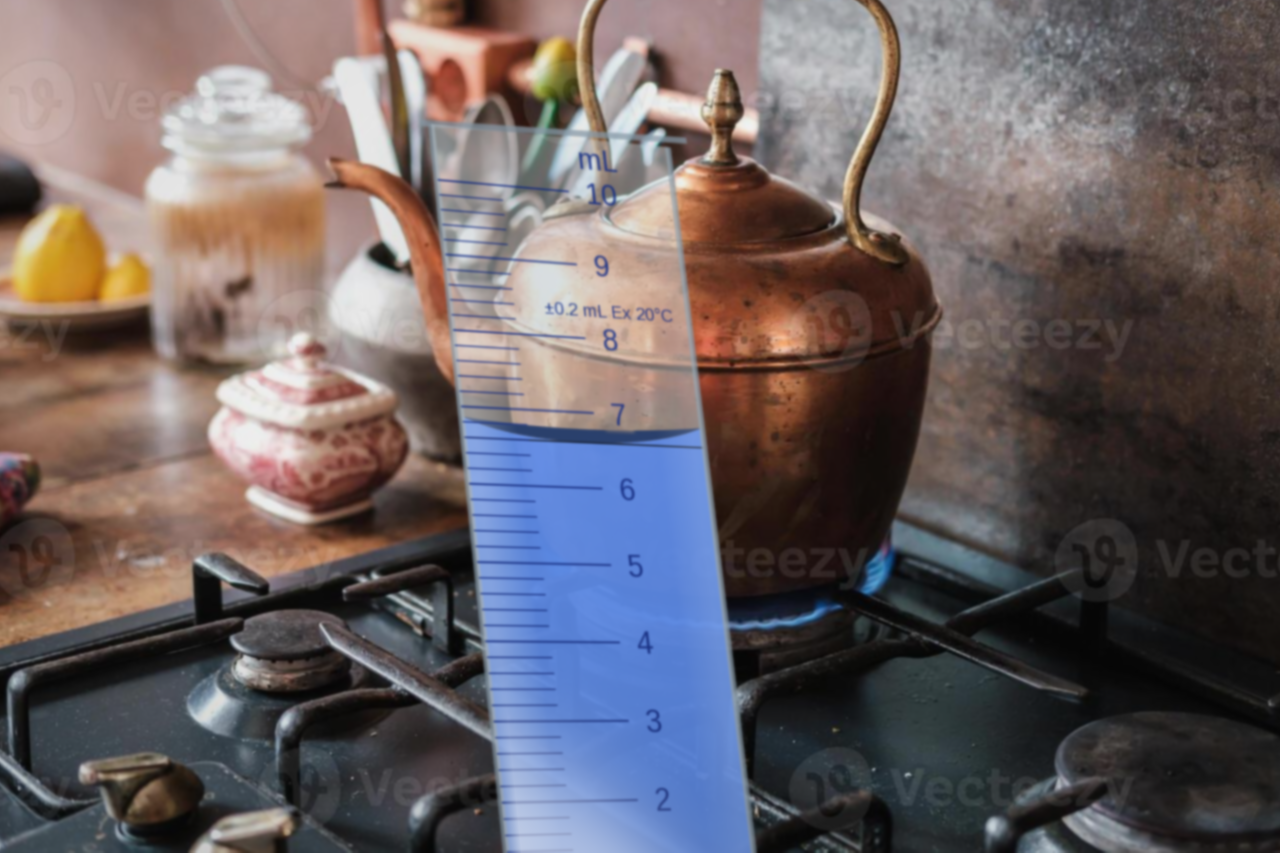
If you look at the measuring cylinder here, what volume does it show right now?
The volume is 6.6 mL
